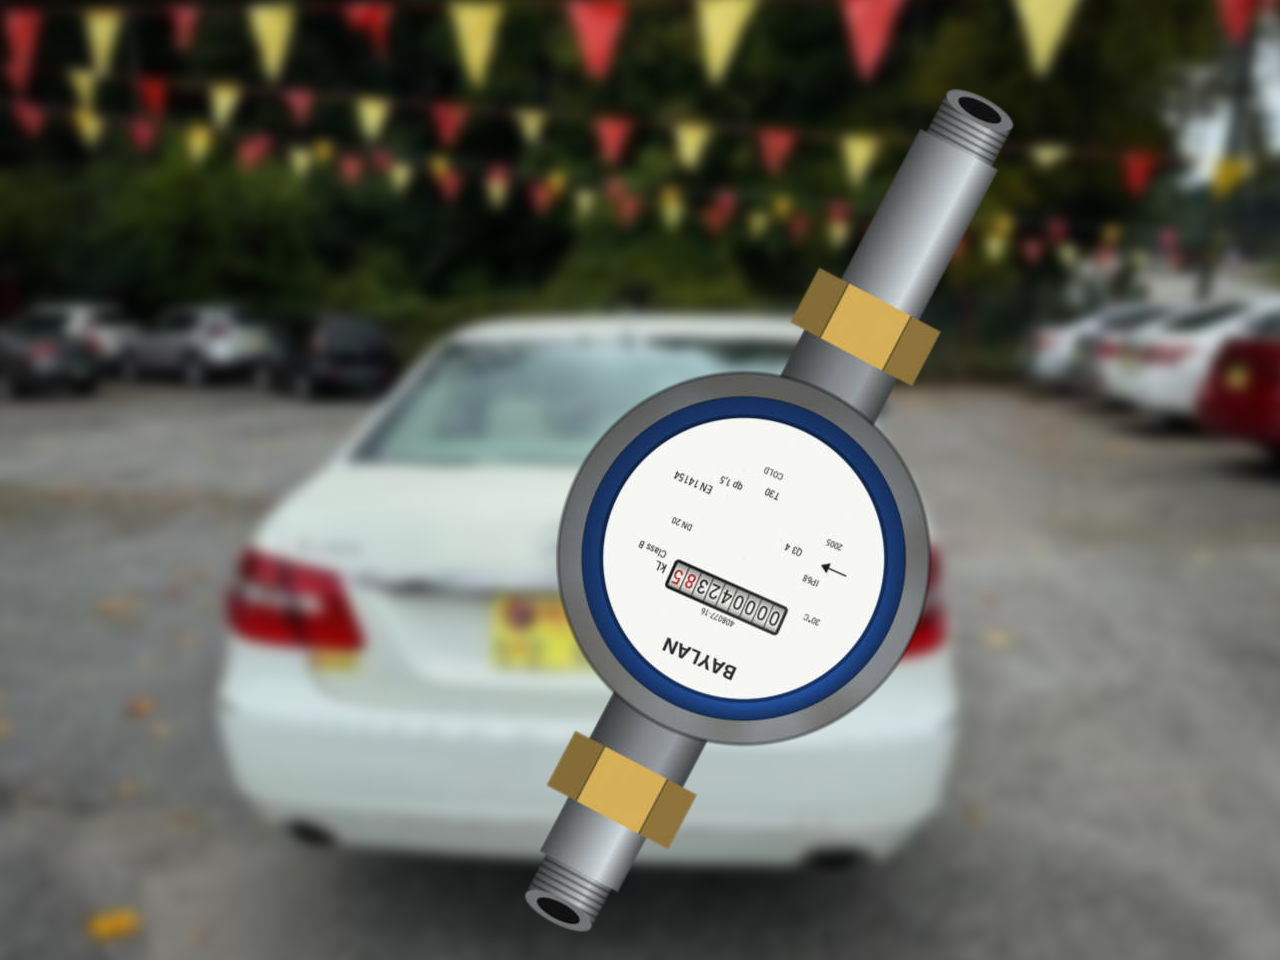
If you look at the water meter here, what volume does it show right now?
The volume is 423.85 kL
